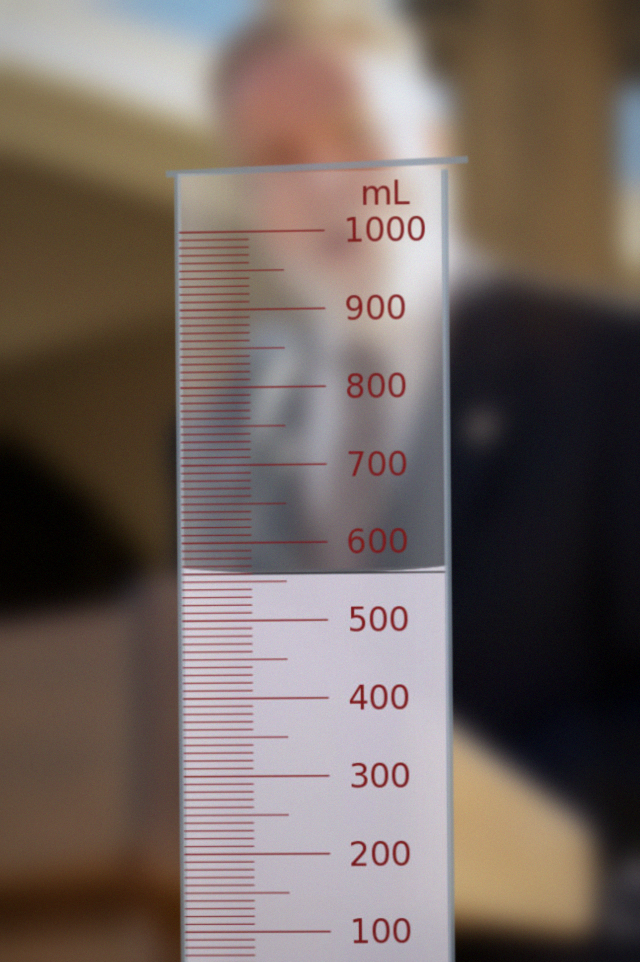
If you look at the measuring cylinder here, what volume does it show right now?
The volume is 560 mL
